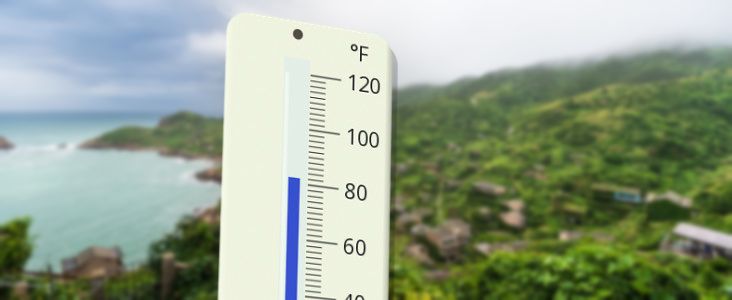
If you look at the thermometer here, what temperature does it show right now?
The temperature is 82 °F
